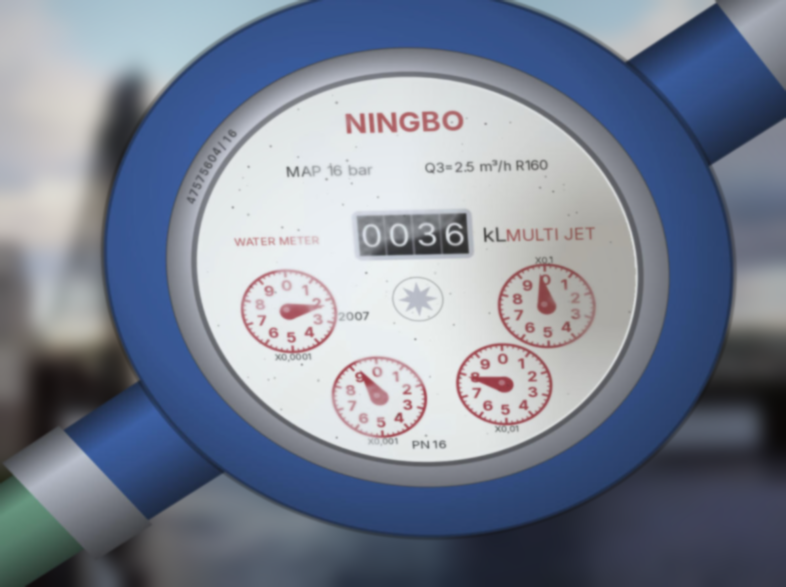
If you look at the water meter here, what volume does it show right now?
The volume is 35.9792 kL
